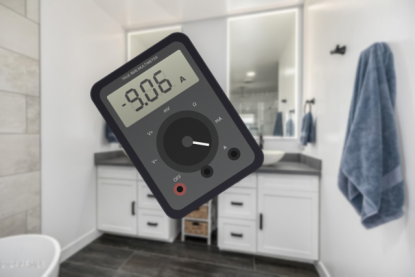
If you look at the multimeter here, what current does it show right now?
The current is -9.06 A
